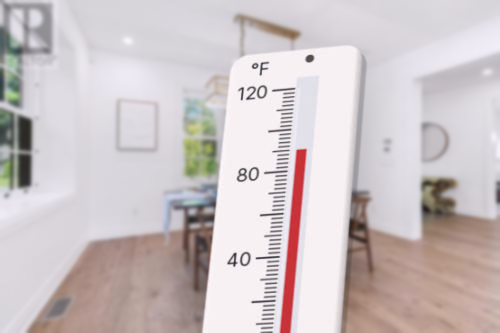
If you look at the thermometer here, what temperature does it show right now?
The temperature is 90 °F
